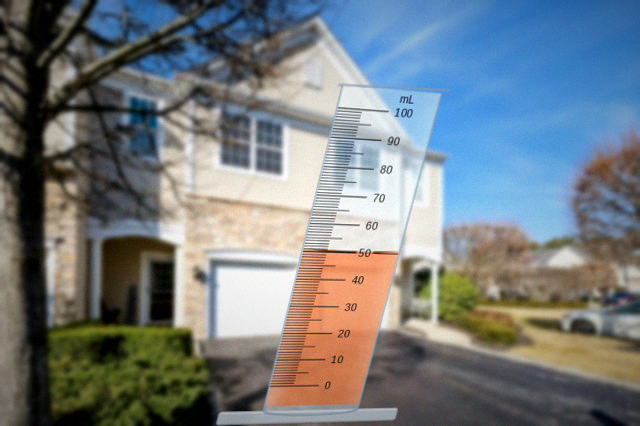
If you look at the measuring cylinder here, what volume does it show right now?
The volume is 50 mL
